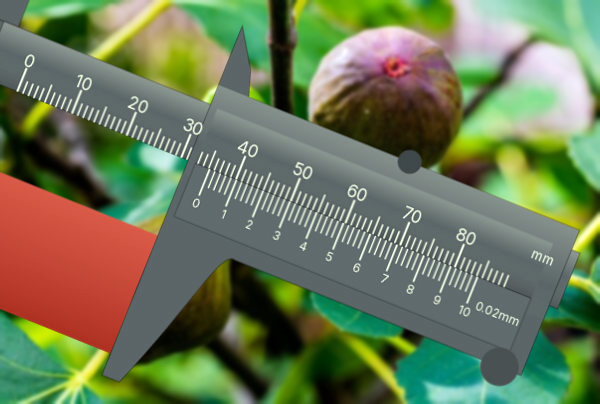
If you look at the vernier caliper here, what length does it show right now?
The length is 35.2 mm
